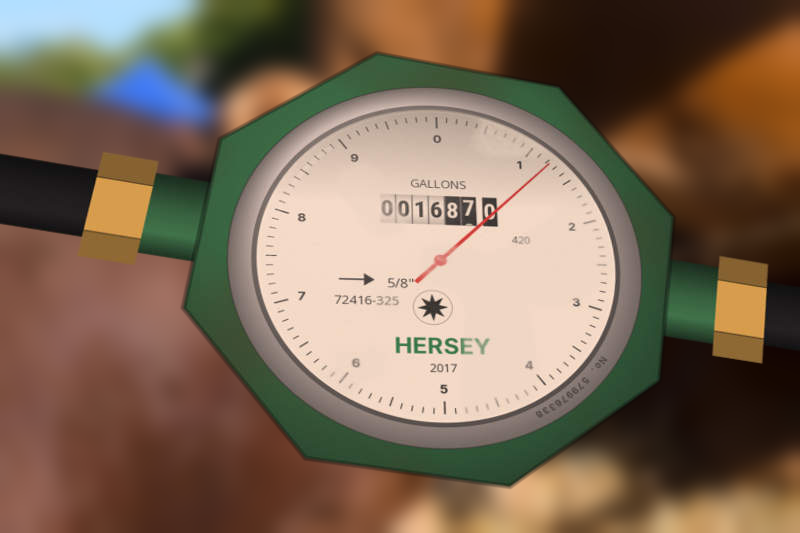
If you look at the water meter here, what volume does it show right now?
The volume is 16871.2 gal
